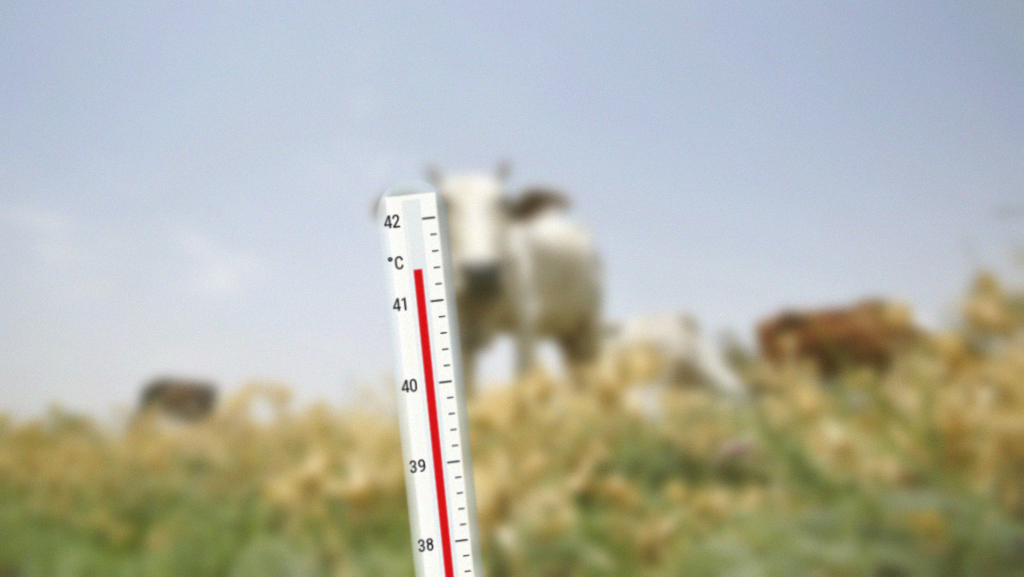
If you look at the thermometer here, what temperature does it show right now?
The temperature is 41.4 °C
